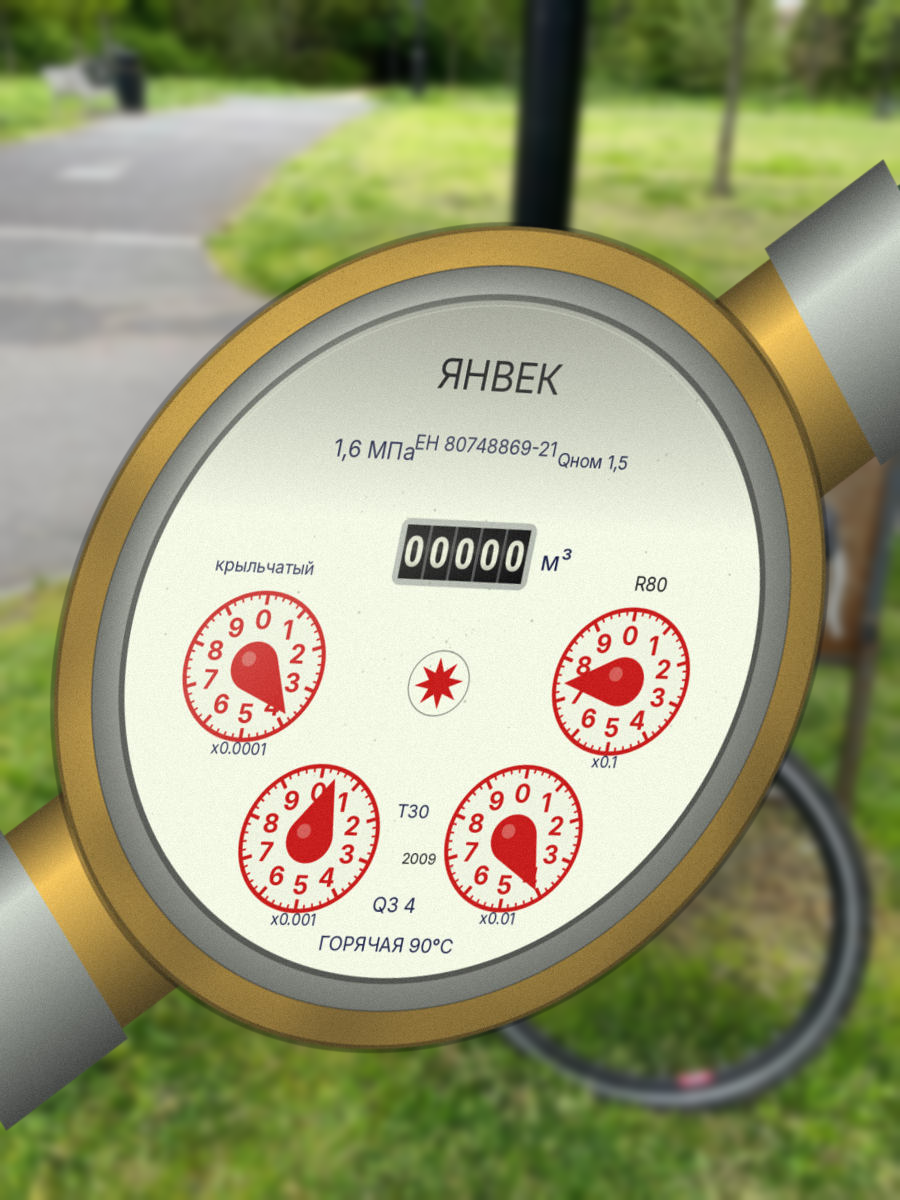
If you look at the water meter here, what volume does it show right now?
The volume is 0.7403 m³
